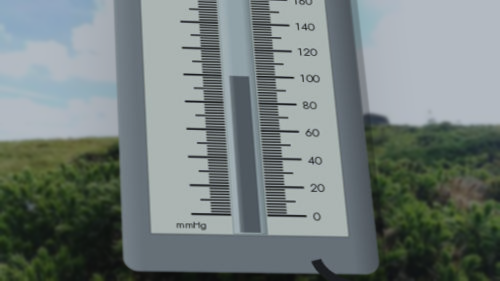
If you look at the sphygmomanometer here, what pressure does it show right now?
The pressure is 100 mmHg
